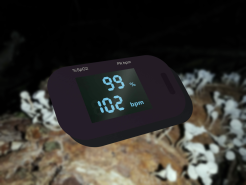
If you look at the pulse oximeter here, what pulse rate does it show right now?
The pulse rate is 102 bpm
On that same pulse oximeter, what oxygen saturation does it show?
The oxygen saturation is 99 %
